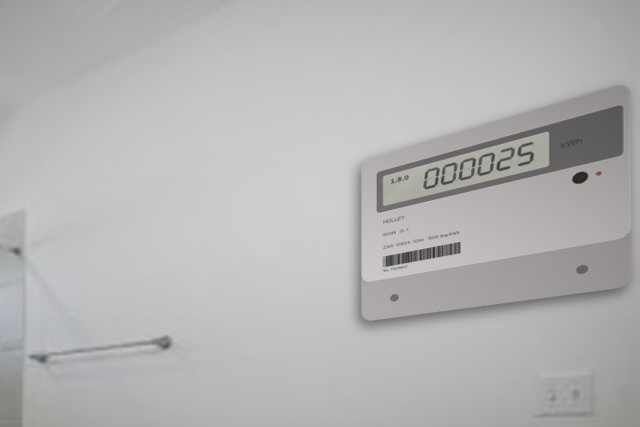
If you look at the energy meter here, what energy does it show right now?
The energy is 25 kWh
